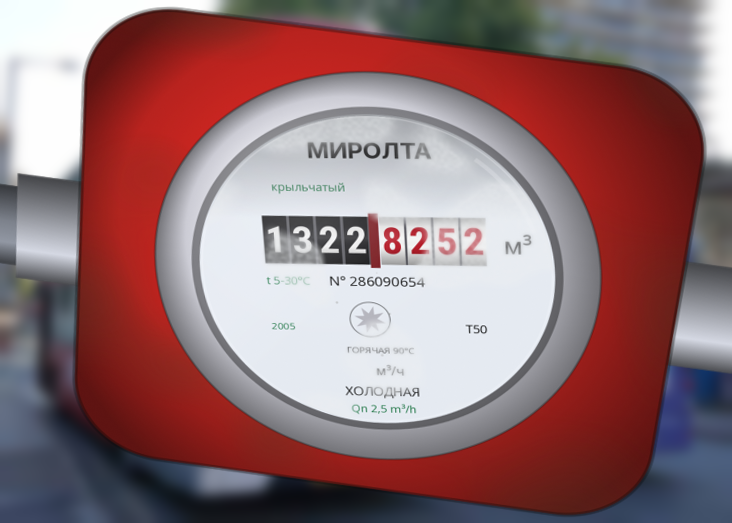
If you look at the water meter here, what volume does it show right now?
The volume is 1322.8252 m³
